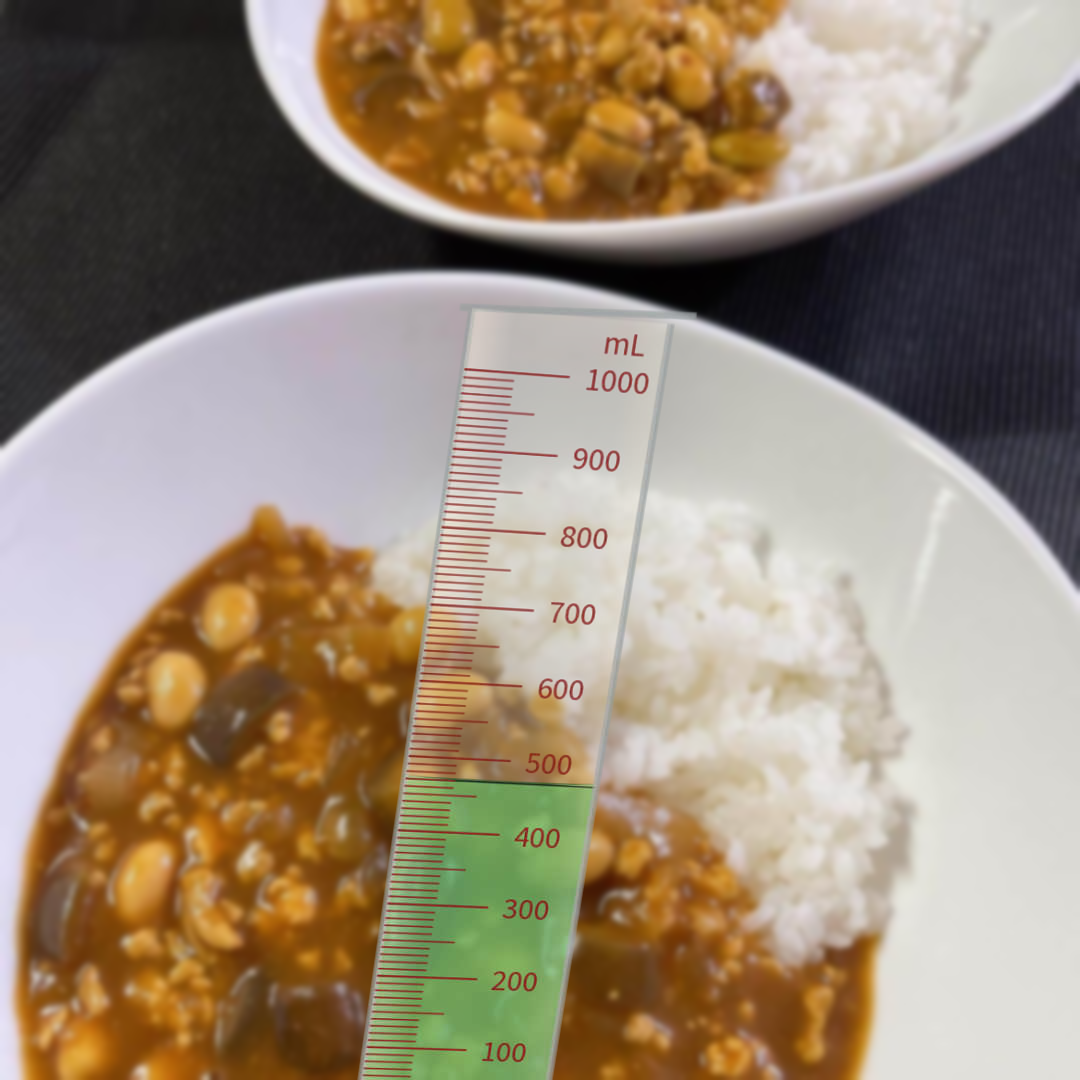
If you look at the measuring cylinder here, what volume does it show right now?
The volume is 470 mL
